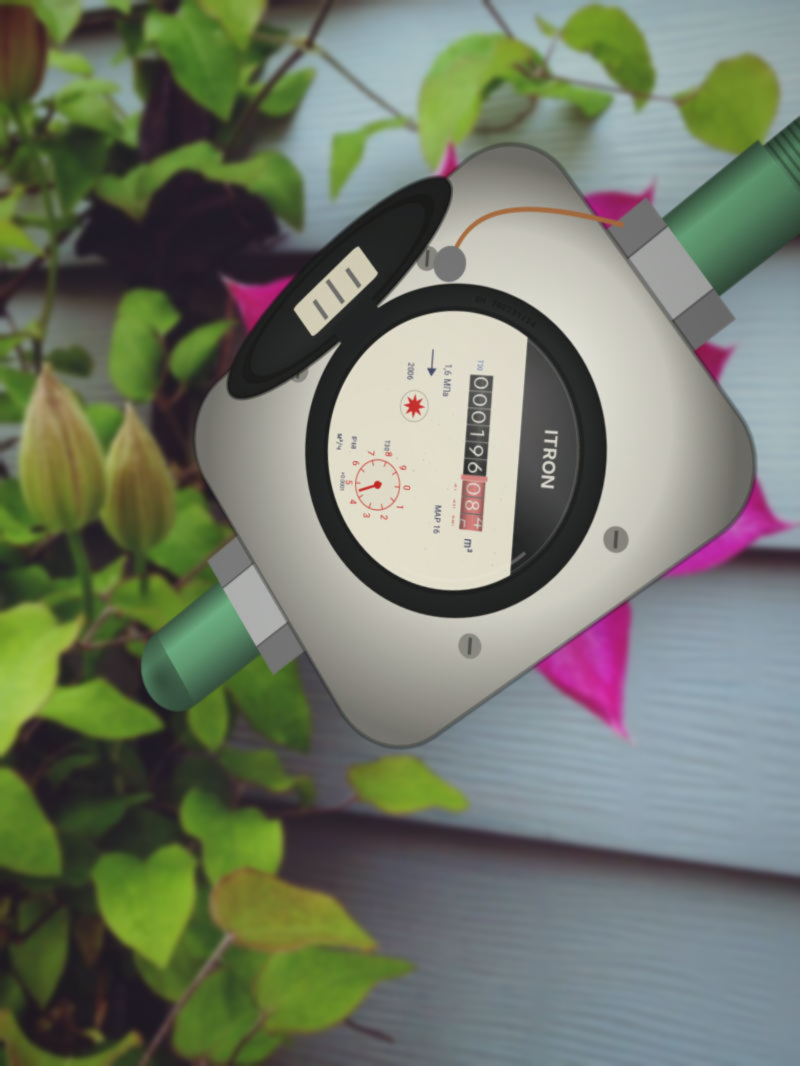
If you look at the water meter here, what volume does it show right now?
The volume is 196.0844 m³
